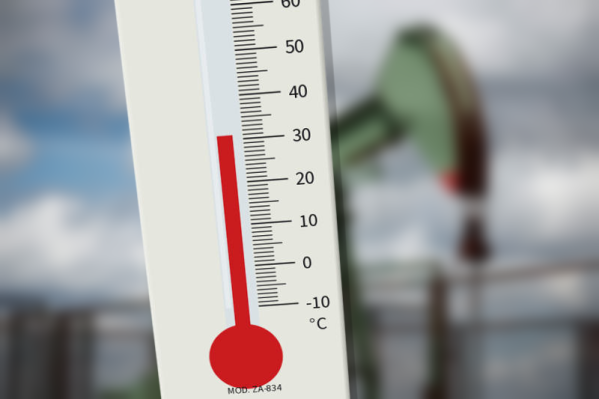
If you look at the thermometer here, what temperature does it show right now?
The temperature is 31 °C
